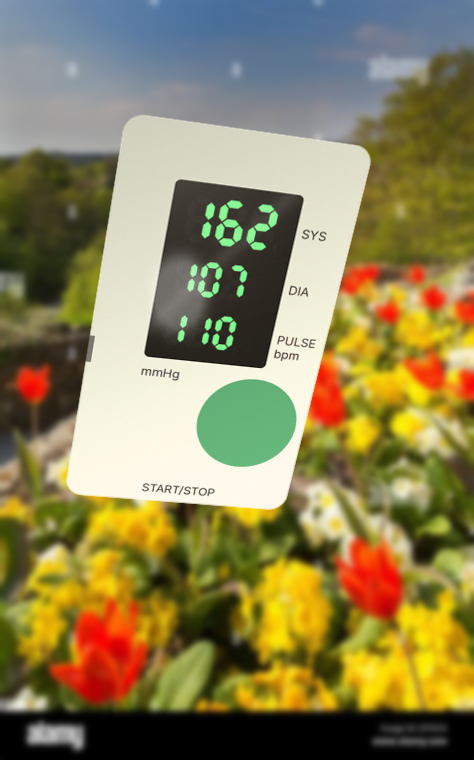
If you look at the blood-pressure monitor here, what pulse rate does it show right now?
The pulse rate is 110 bpm
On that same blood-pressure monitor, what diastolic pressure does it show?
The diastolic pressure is 107 mmHg
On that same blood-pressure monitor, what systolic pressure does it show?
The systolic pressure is 162 mmHg
